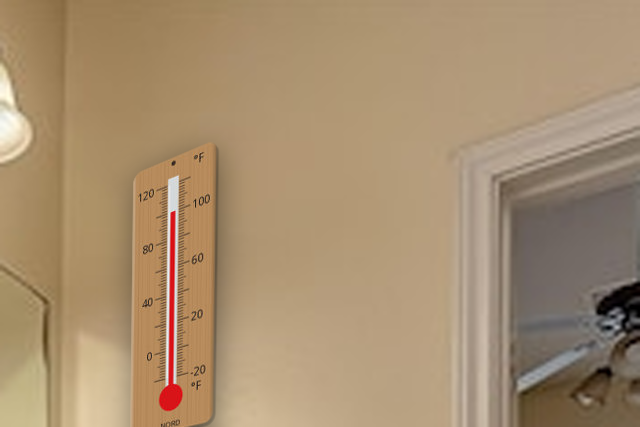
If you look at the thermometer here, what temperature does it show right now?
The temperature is 100 °F
